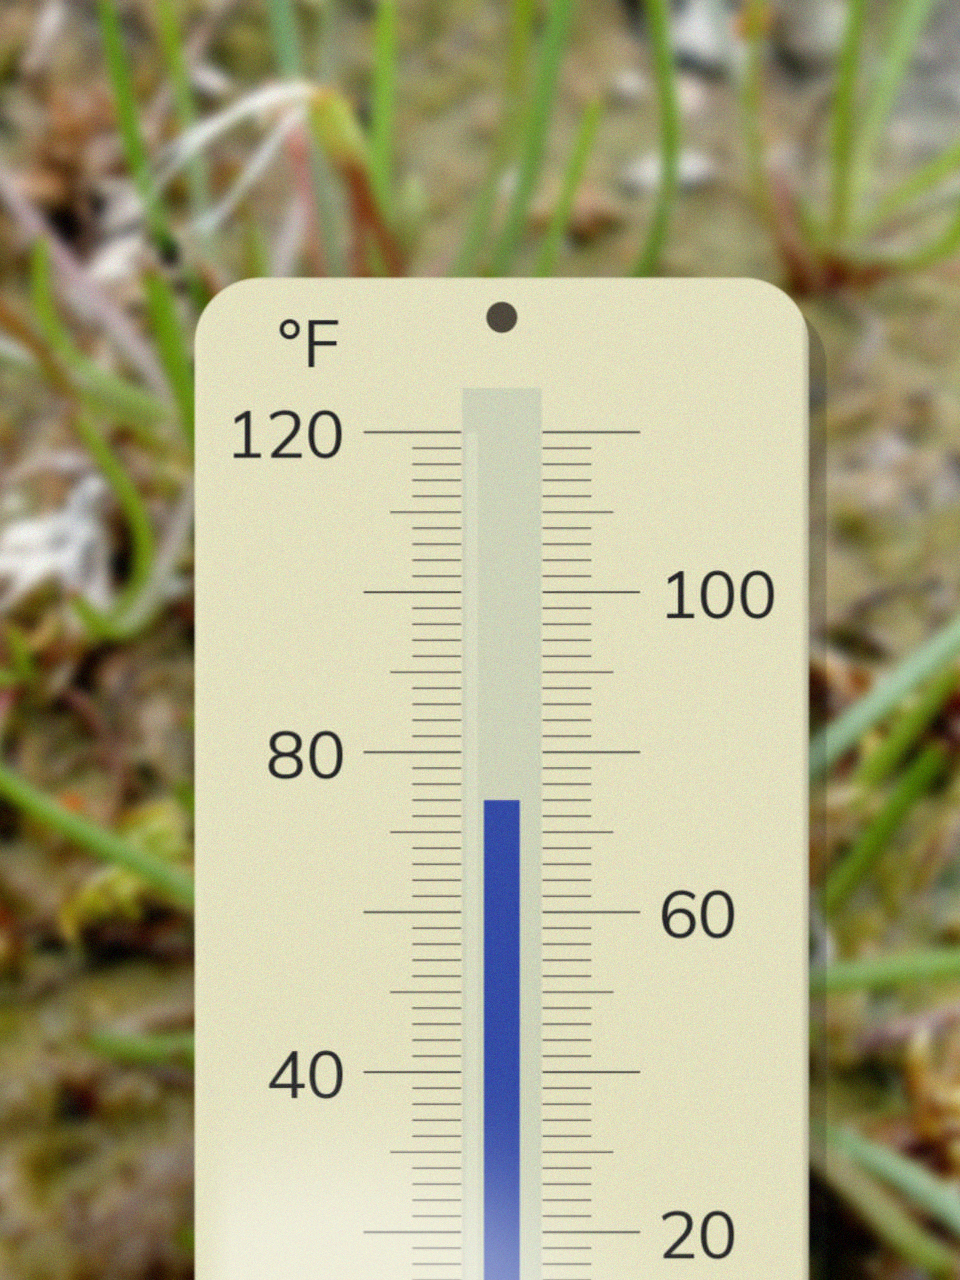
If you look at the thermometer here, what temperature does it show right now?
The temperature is 74 °F
